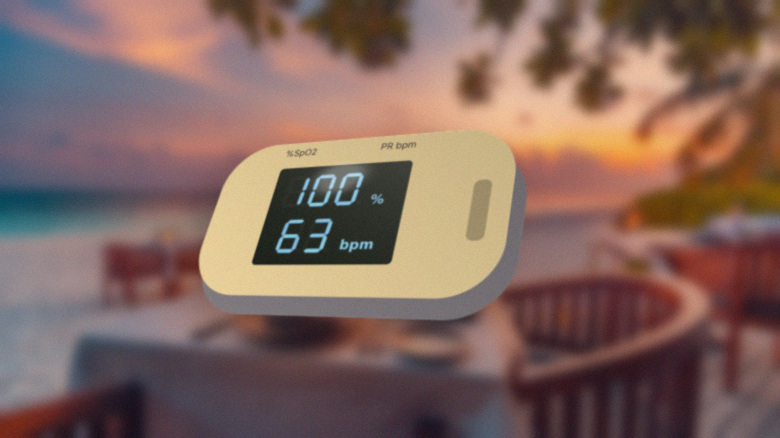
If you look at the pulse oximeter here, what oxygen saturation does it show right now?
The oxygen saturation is 100 %
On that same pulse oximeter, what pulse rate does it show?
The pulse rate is 63 bpm
